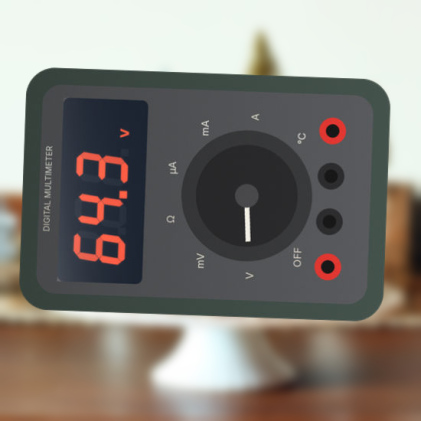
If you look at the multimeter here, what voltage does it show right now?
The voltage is 64.3 V
